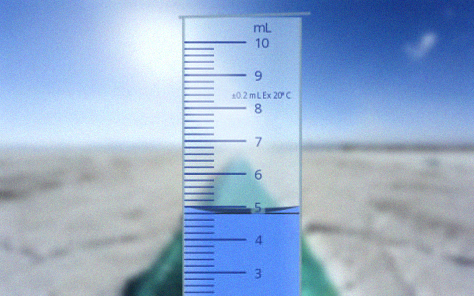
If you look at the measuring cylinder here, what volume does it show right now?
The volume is 4.8 mL
